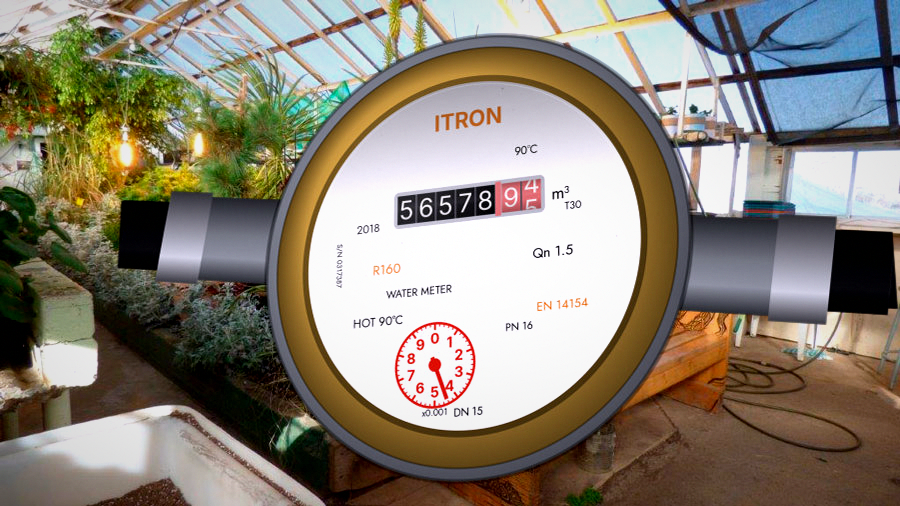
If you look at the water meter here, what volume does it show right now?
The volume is 56578.944 m³
